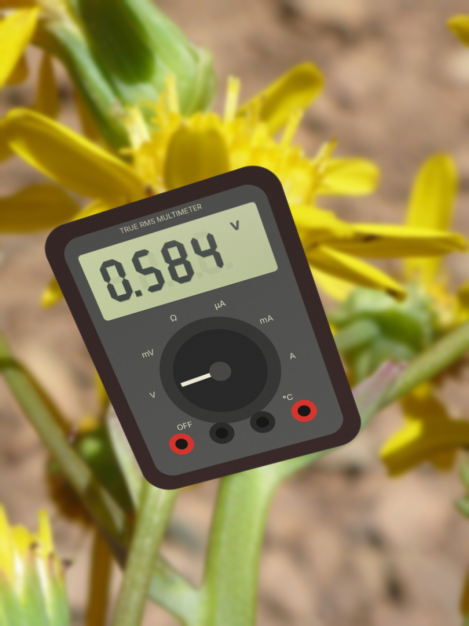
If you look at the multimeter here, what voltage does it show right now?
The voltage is 0.584 V
